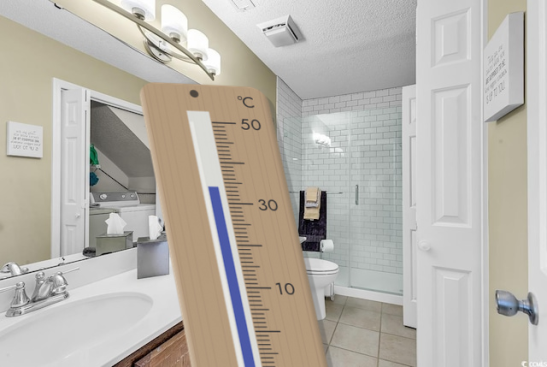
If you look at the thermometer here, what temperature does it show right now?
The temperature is 34 °C
